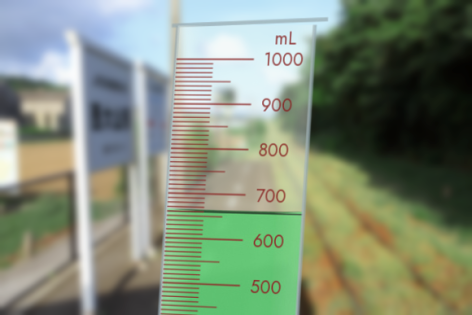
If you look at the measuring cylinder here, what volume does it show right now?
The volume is 660 mL
